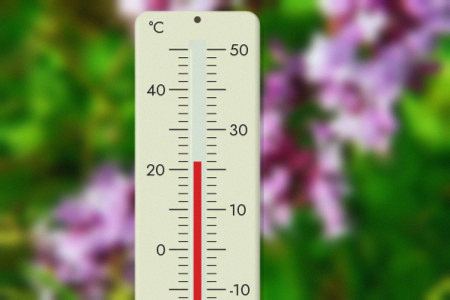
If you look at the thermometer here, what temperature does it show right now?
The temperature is 22 °C
